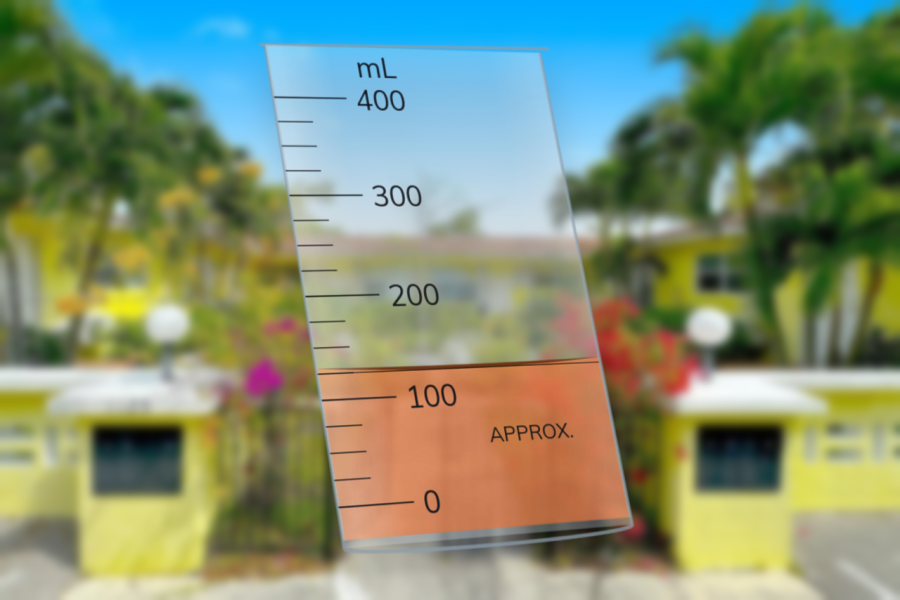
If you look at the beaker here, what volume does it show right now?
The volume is 125 mL
